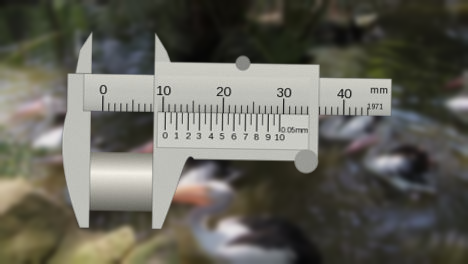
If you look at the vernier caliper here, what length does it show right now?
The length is 10.4 mm
